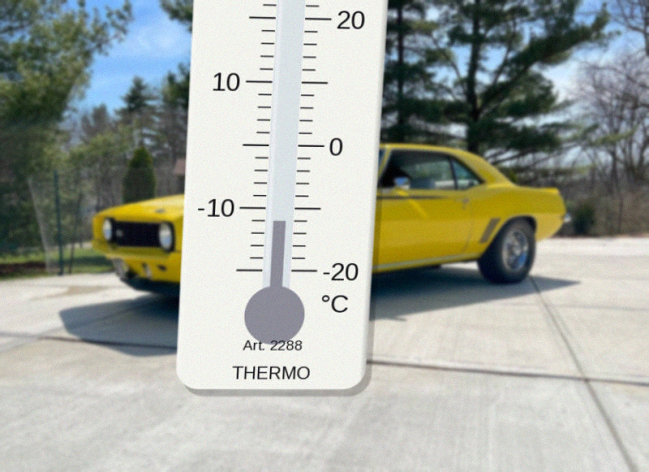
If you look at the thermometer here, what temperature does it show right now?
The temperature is -12 °C
